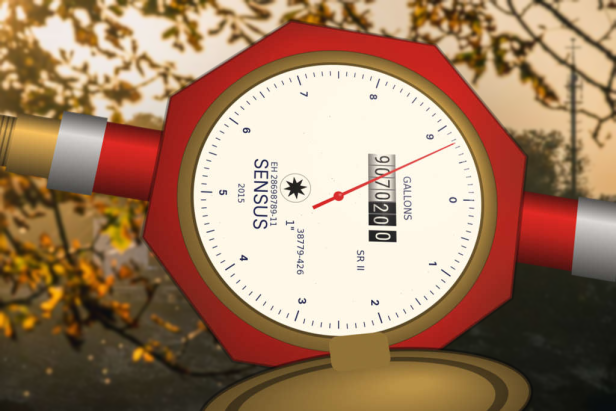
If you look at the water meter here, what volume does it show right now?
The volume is 9070199.2 gal
